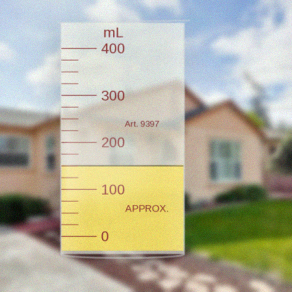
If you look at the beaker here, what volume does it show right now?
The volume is 150 mL
